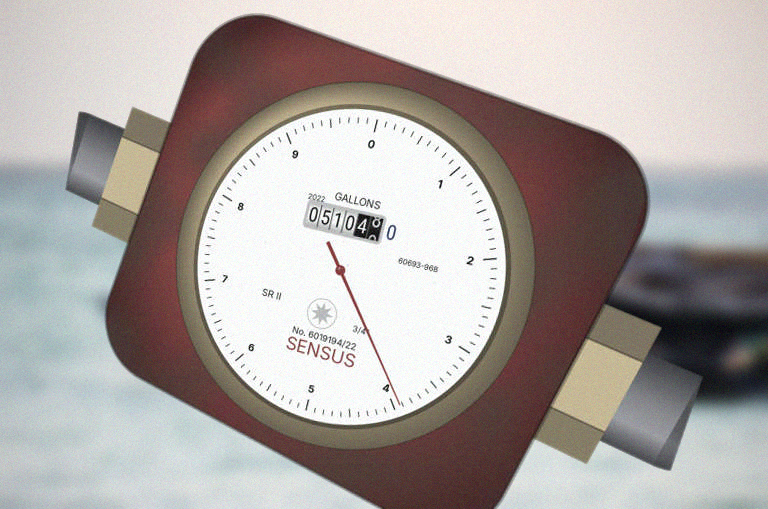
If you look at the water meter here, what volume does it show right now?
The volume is 510483.9 gal
